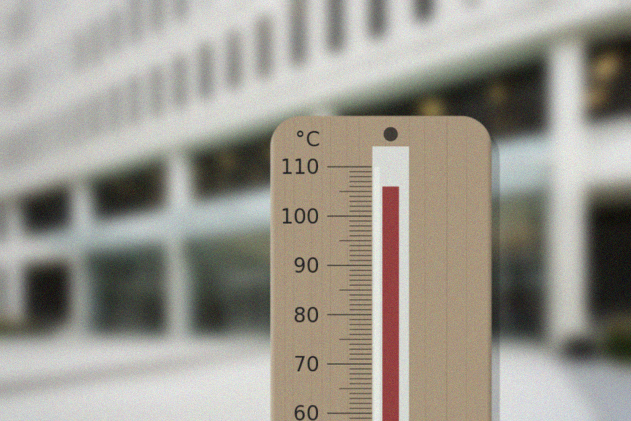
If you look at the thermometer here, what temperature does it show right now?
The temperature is 106 °C
